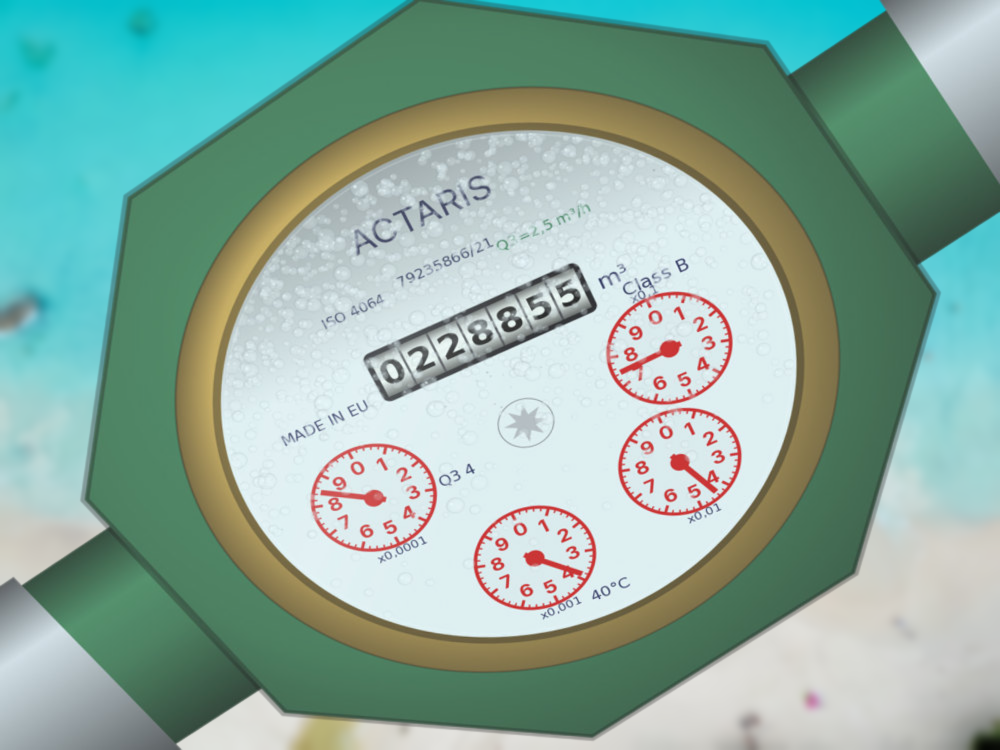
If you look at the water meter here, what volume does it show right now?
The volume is 228855.7438 m³
